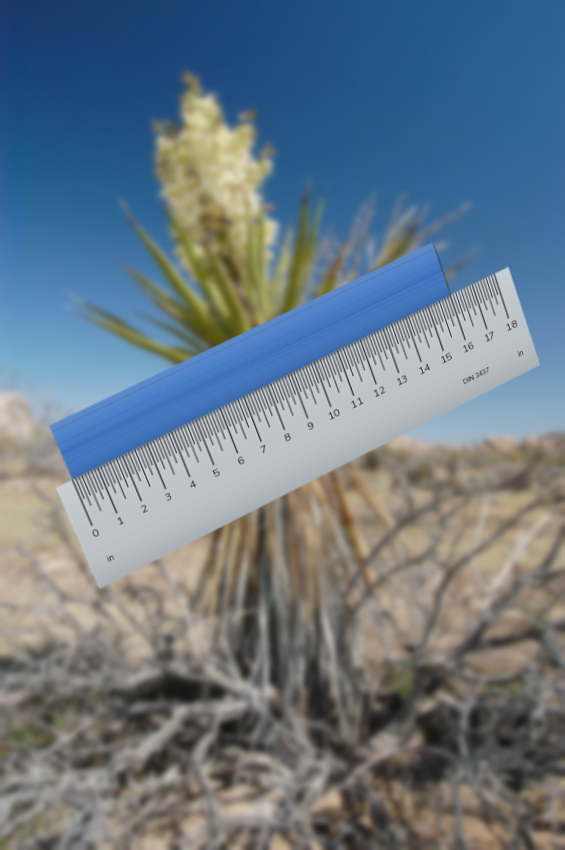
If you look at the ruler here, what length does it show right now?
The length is 16 in
